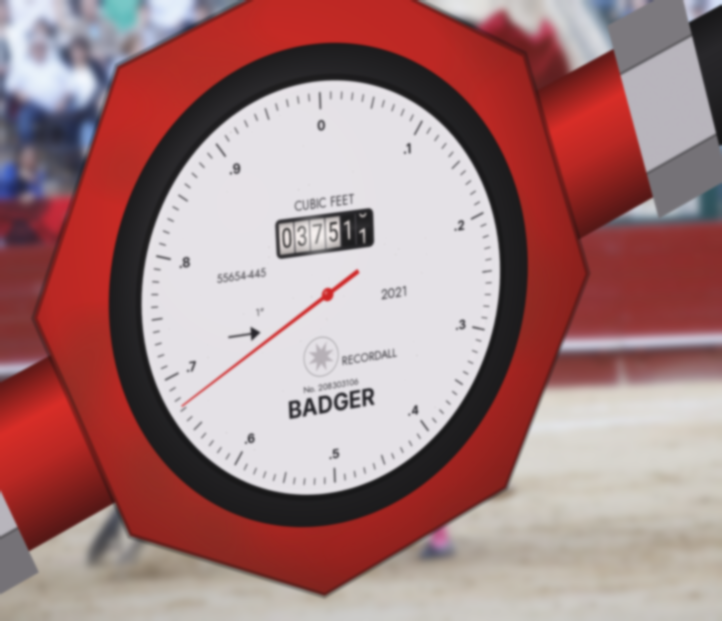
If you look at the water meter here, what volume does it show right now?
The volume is 37510.67 ft³
